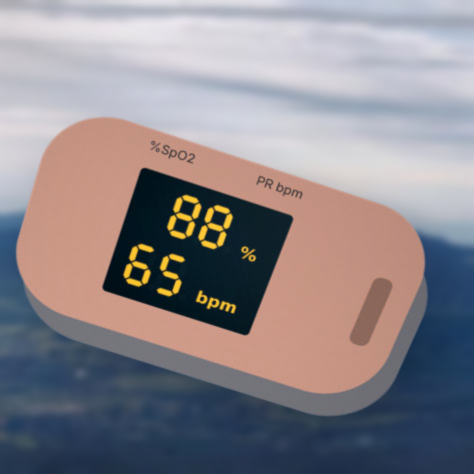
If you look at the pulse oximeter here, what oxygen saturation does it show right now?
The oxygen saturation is 88 %
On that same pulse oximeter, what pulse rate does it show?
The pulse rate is 65 bpm
